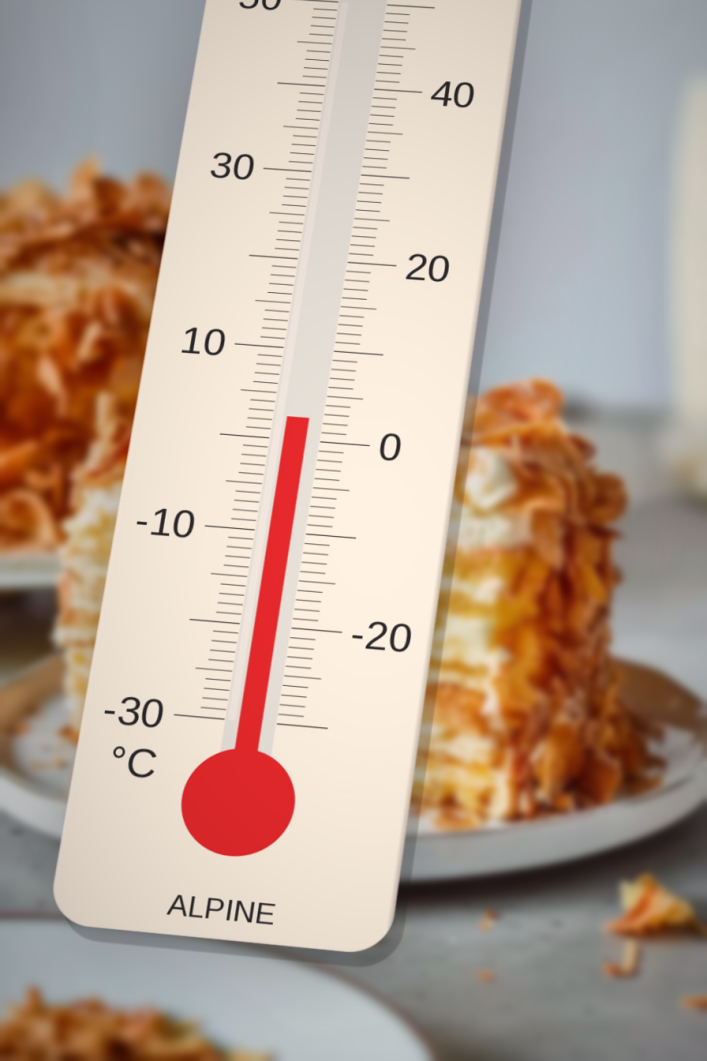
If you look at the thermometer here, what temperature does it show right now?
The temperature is 2.5 °C
